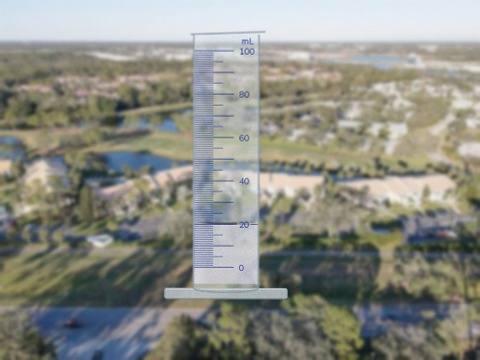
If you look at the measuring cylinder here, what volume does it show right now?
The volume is 20 mL
